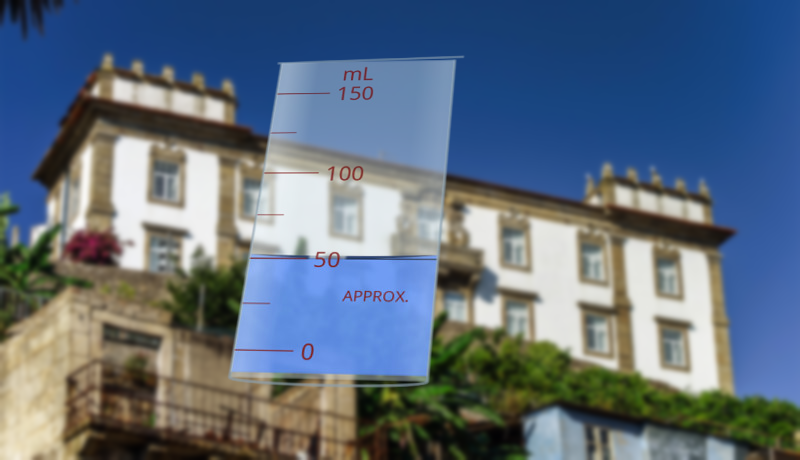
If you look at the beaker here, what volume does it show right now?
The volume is 50 mL
